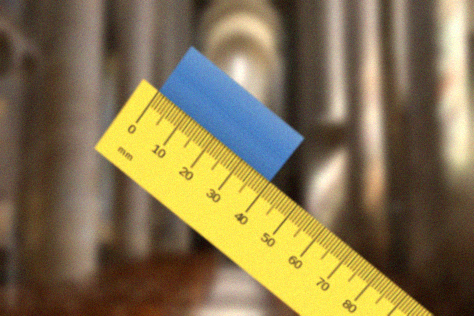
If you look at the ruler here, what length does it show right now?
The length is 40 mm
